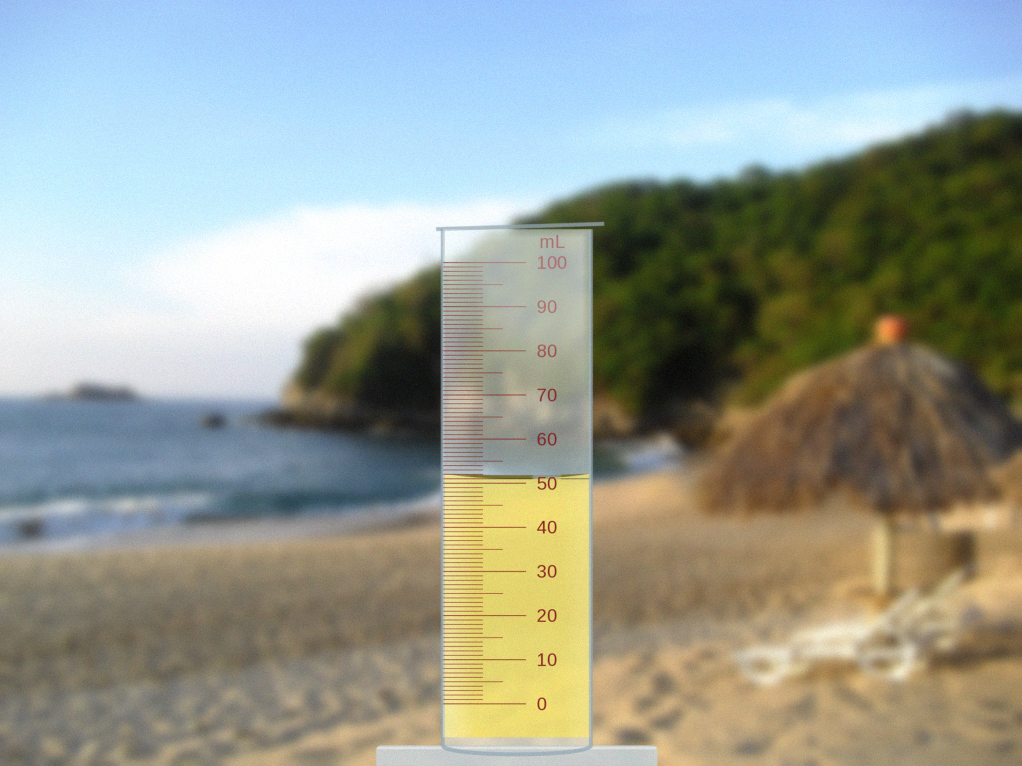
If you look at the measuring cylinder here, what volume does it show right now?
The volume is 51 mL
